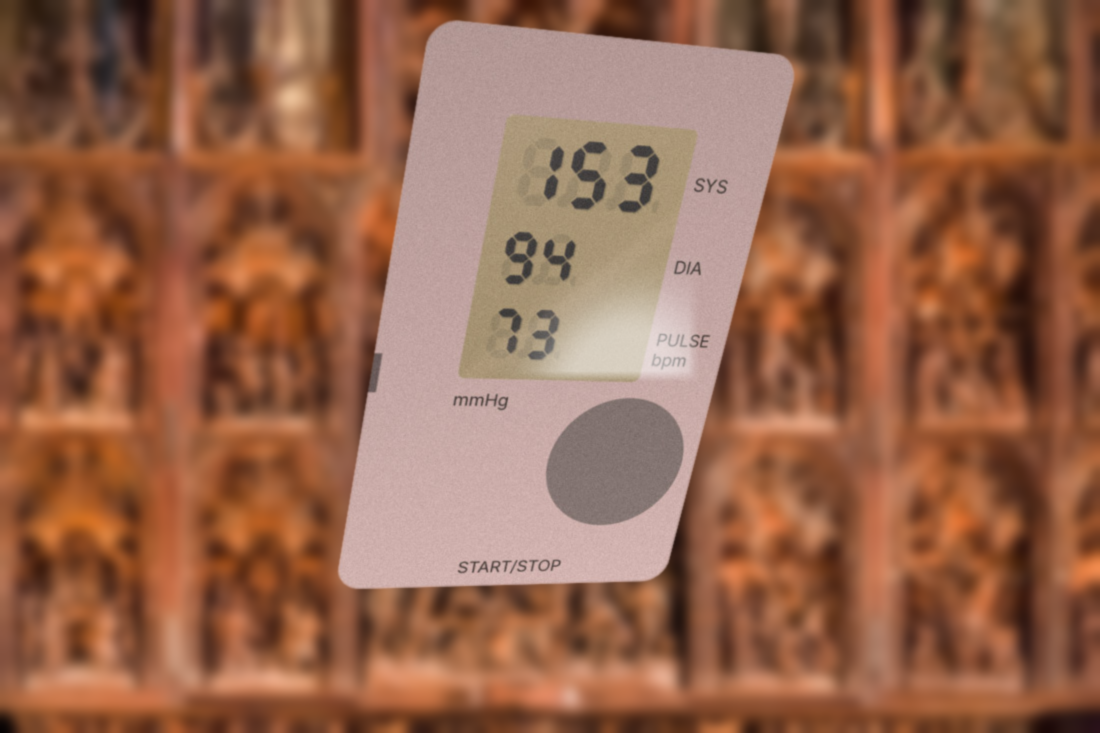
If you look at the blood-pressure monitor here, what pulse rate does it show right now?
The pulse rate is 73 bpm
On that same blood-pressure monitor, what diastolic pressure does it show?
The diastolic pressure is 94 mmHg
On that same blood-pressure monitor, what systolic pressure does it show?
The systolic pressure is 153 mmHg
